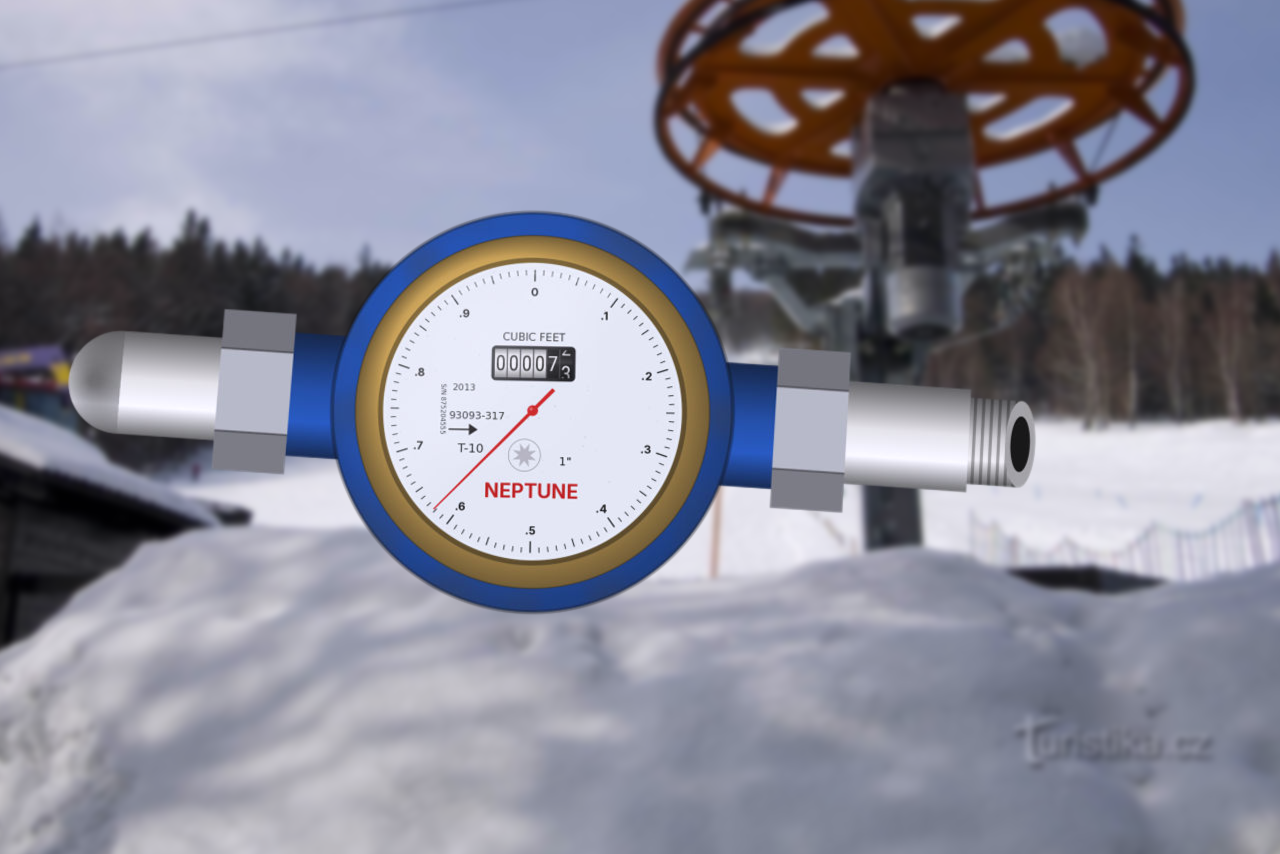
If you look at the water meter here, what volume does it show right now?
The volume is 72.62 ft³
